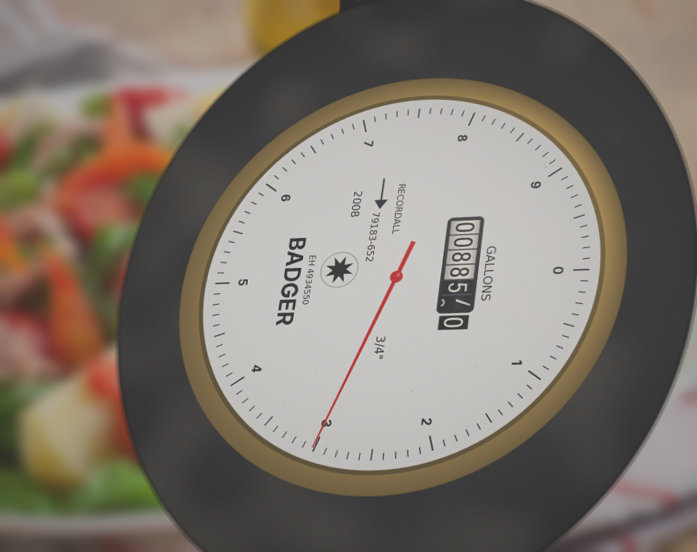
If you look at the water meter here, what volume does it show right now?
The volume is 88573.0 gal
